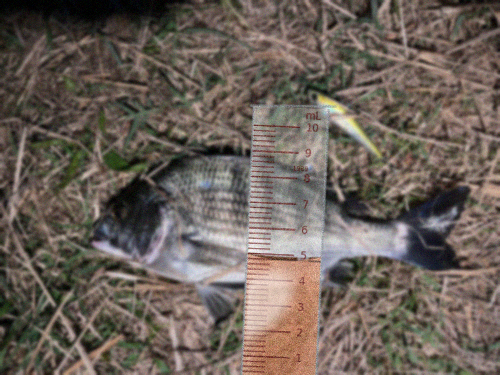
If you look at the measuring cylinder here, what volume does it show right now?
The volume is 4.8 mL
